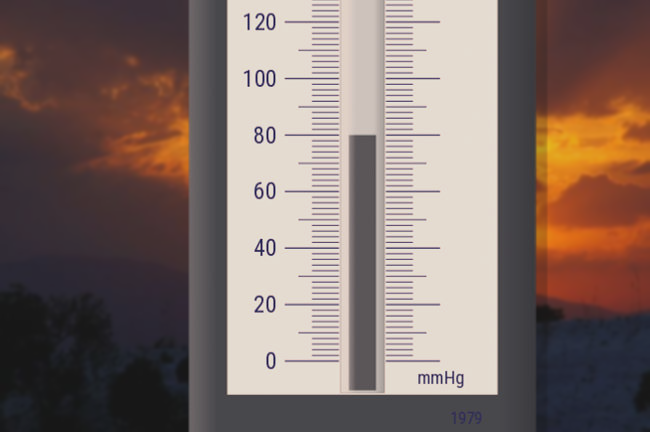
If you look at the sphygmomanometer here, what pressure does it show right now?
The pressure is 80 mmHg
